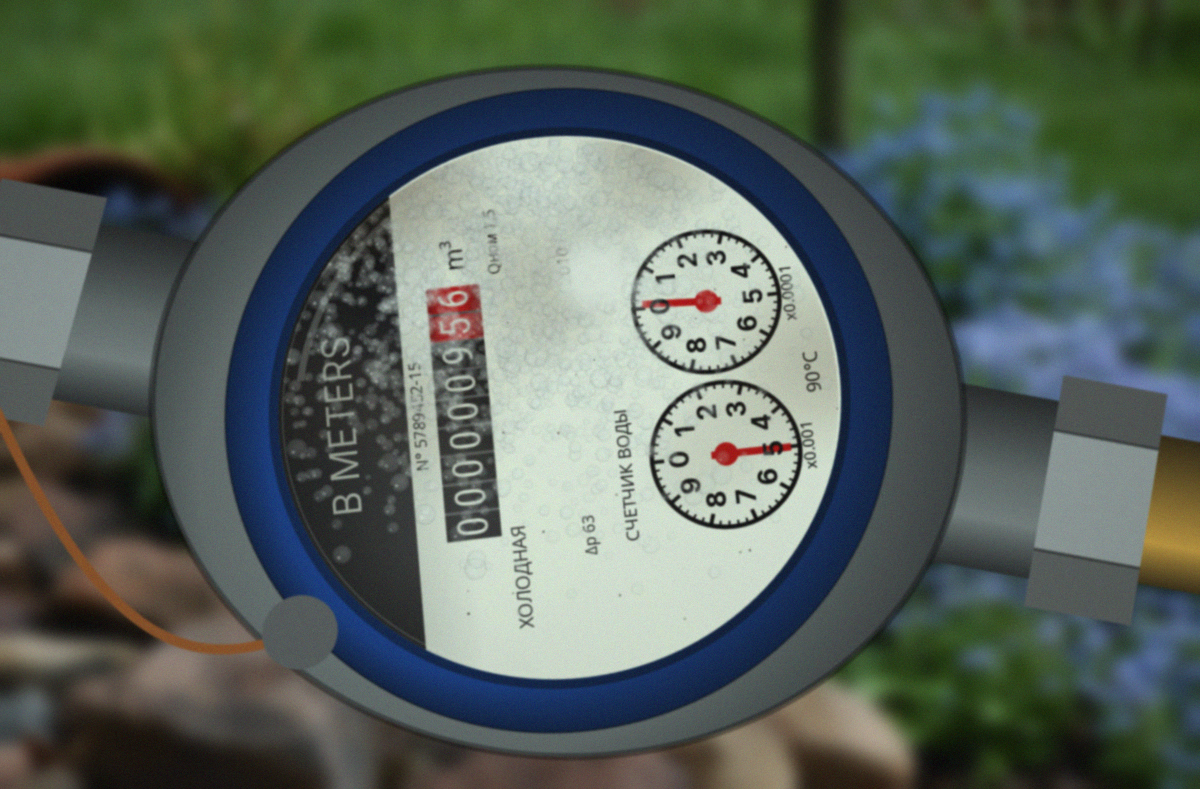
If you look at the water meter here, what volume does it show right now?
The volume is 9.5650 m³
